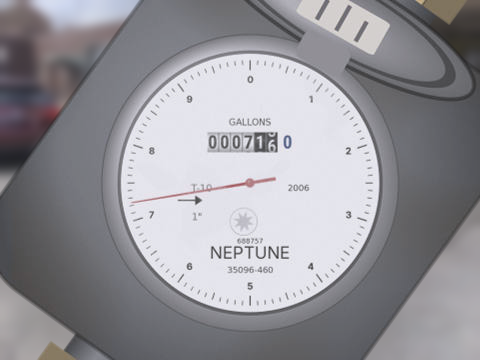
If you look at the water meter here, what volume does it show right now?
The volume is 7157.2 gal
